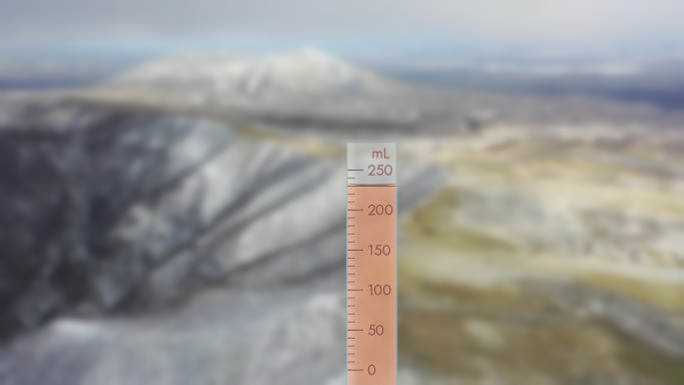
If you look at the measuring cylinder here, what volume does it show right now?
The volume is 230 mL
